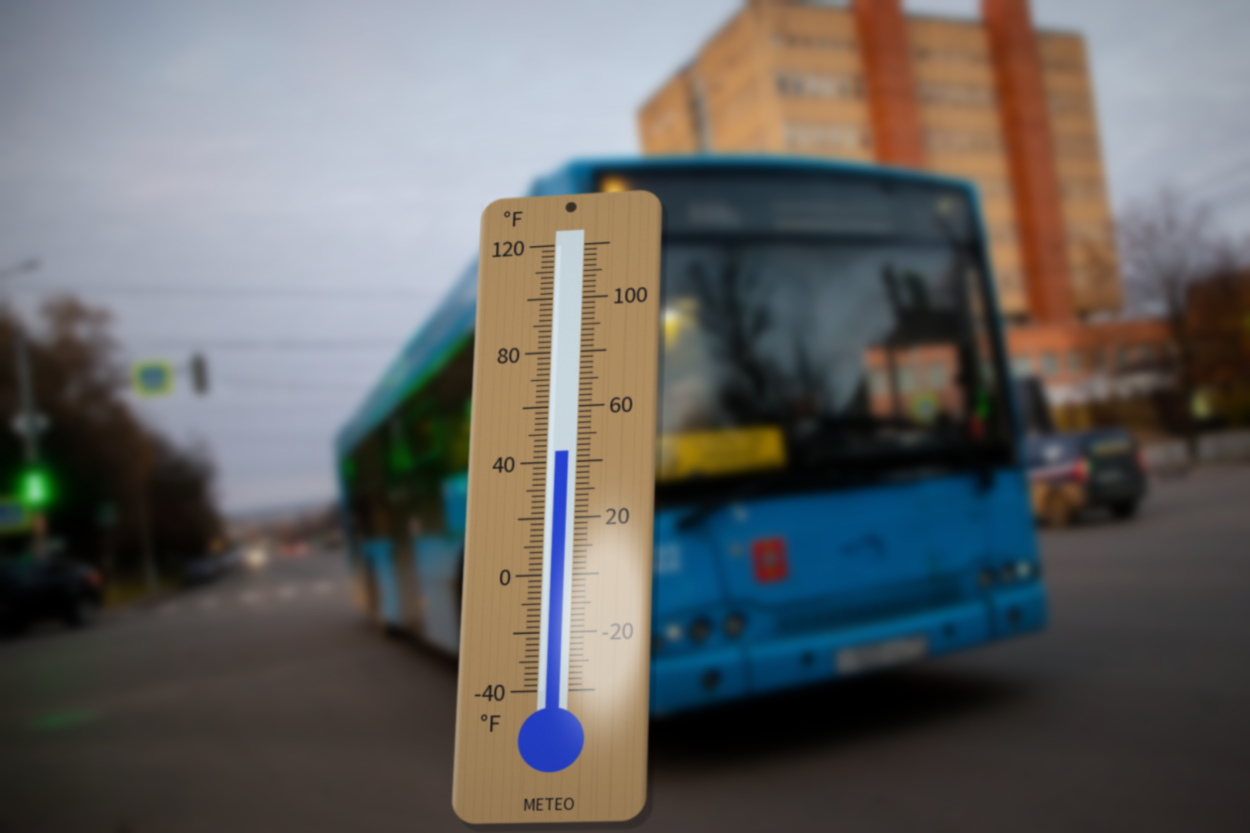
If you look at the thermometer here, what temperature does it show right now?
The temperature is 44 °F
